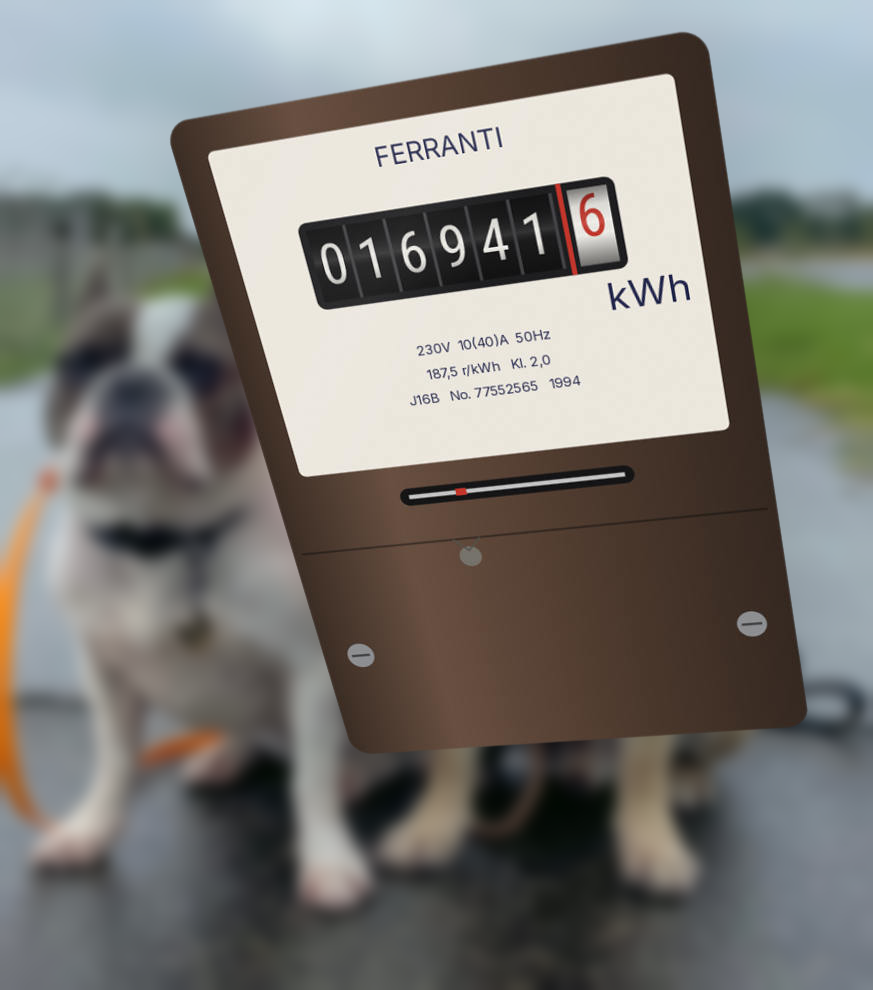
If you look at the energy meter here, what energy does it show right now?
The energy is 16941.6 kWh
